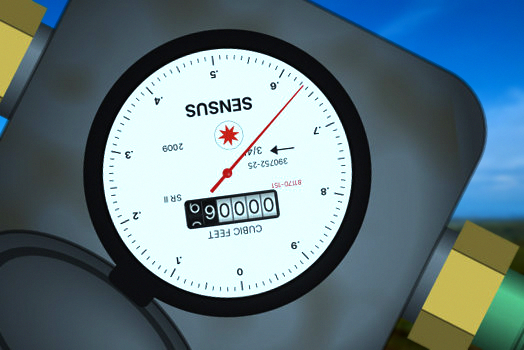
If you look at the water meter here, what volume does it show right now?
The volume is 68.63 ft³
